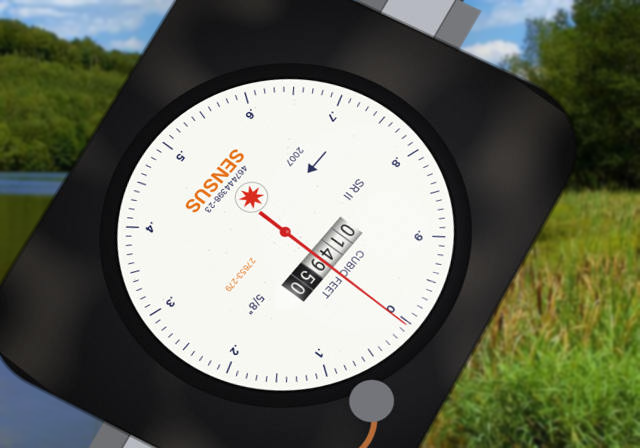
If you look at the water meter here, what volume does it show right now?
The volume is 14950.00 ft³
